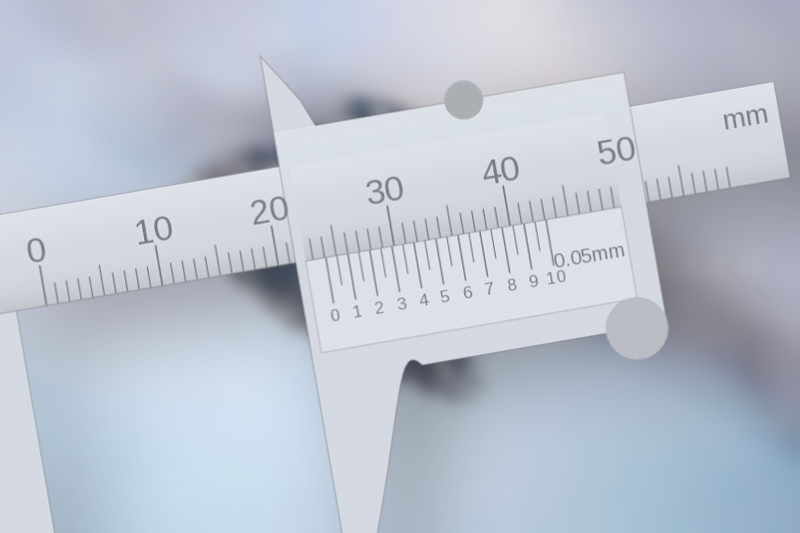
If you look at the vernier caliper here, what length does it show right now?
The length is 24.1 mm
